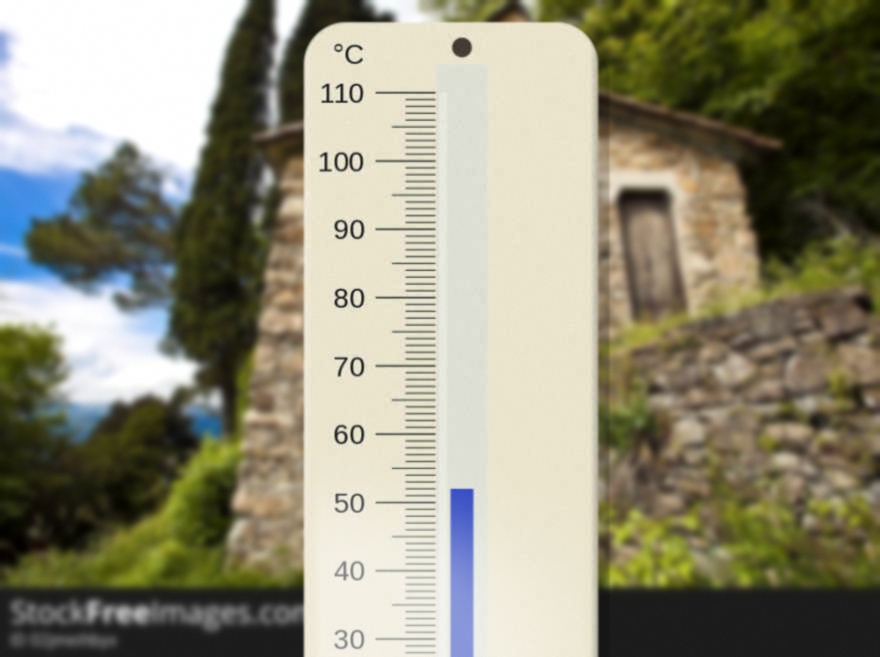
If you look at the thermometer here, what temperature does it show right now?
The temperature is 52 °C
